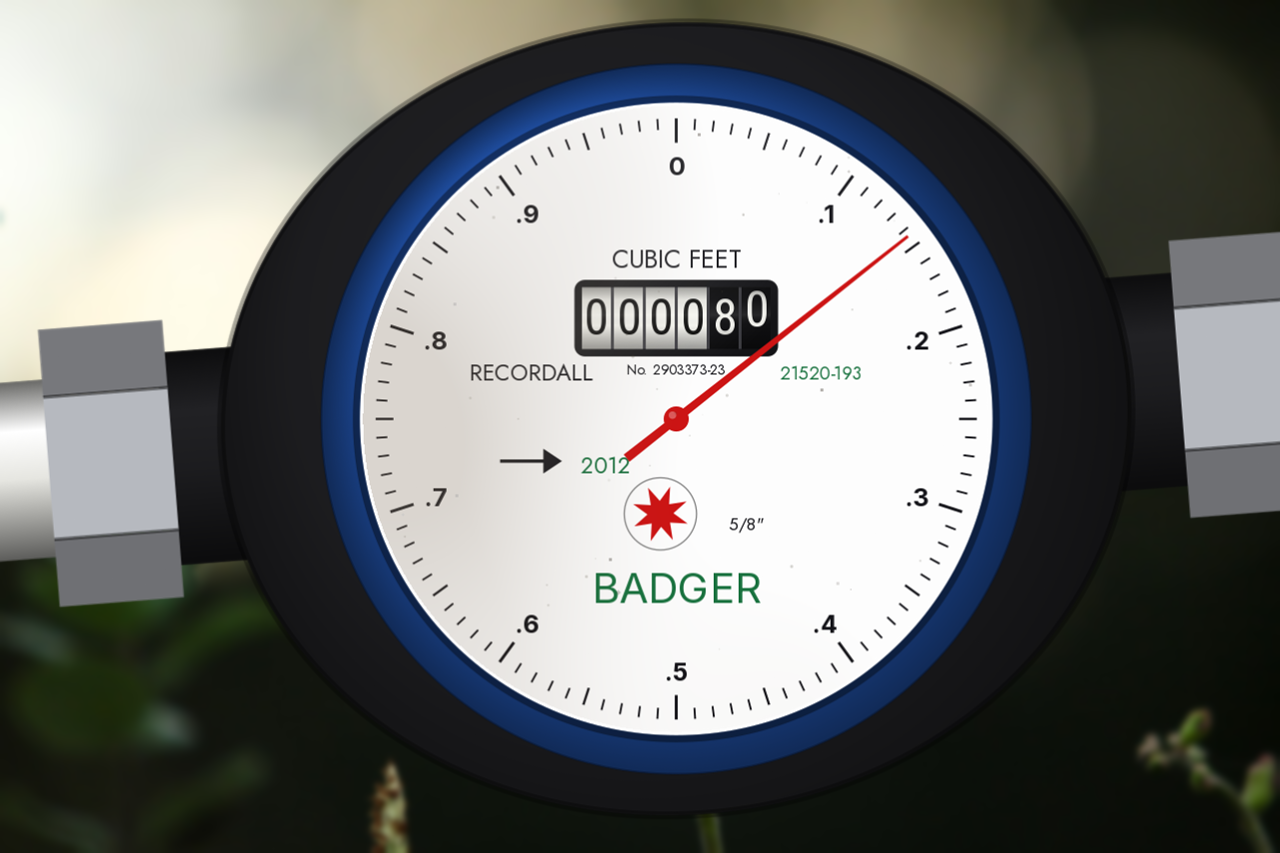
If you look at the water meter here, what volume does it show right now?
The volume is 80.14 ft³
